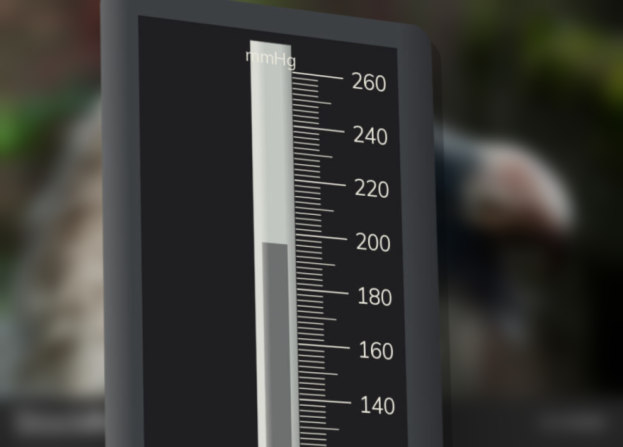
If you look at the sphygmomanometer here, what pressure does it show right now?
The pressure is 196 mmHg
